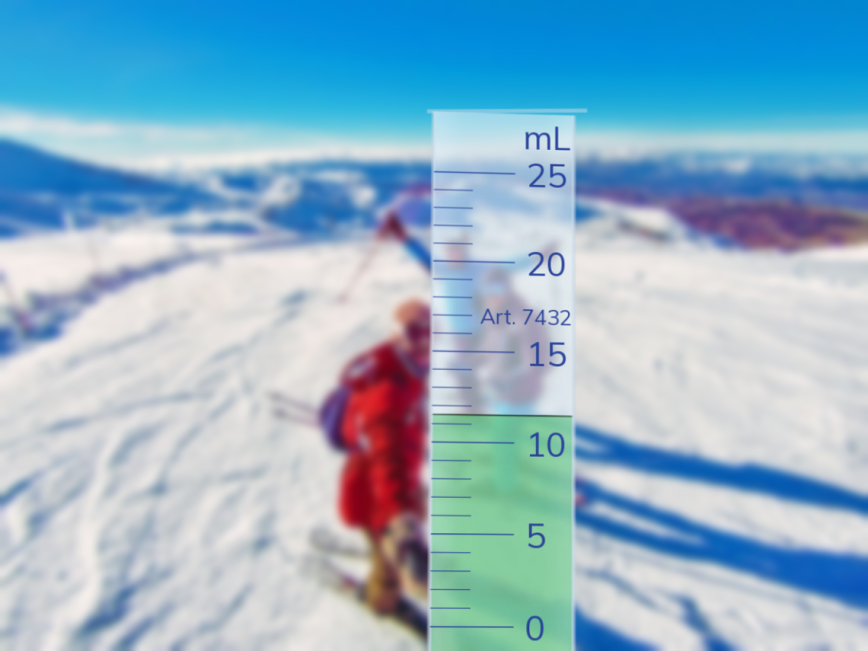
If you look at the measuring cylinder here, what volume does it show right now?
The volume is 11.5 mL
